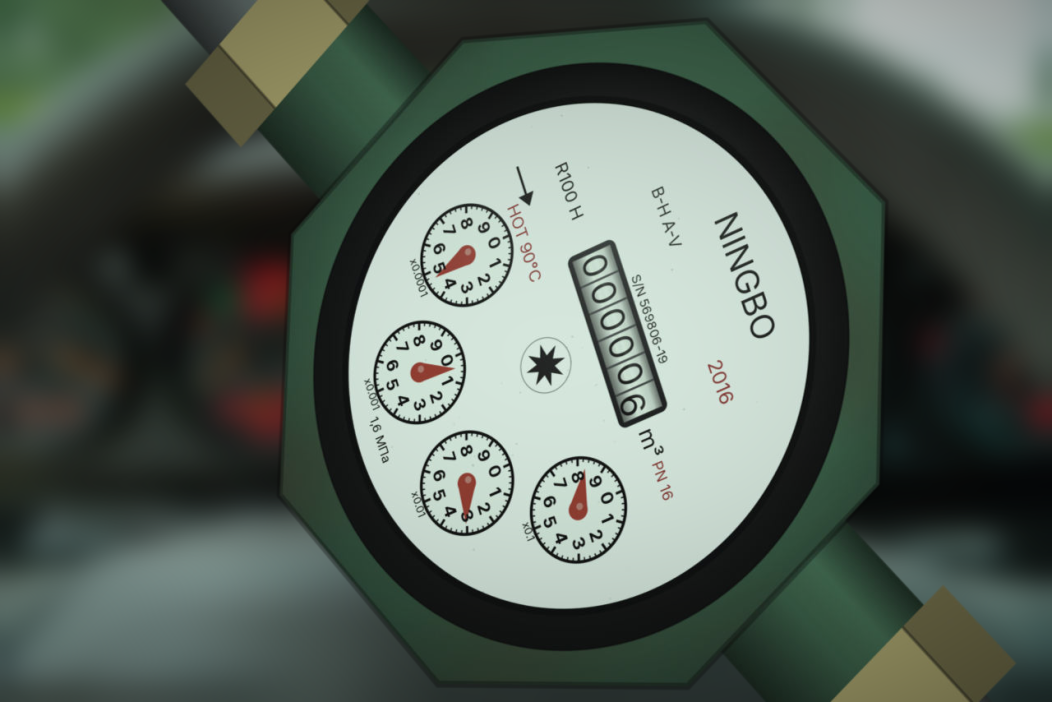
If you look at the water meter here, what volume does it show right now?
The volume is 5.8304 m³
